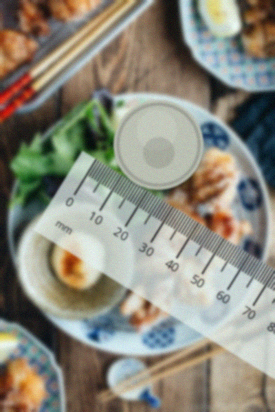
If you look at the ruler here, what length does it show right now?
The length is 30 mm
